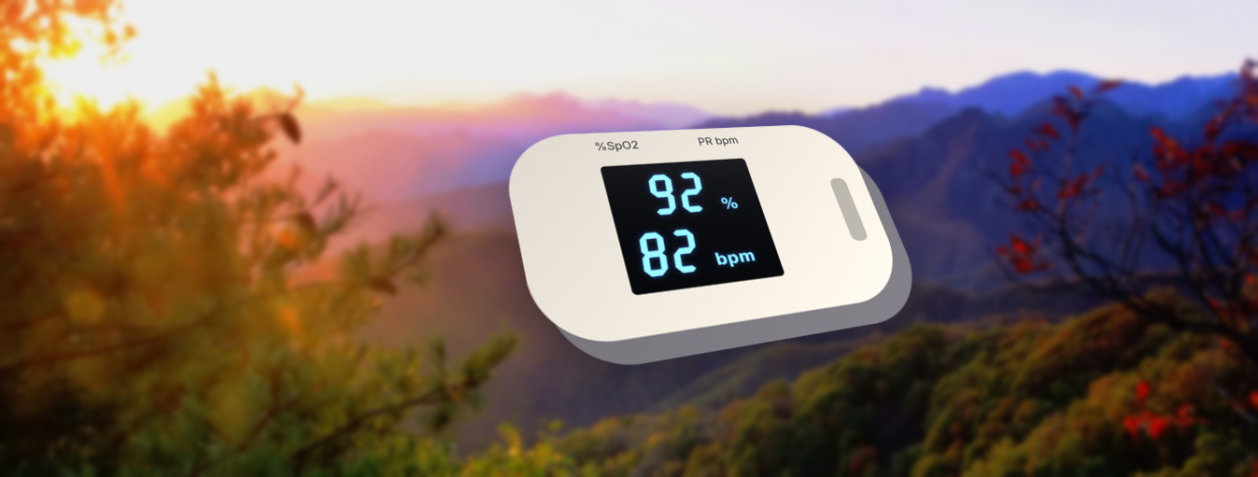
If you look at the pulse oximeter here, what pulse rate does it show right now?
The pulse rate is 82 bpm
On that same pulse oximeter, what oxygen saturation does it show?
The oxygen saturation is 92 %
